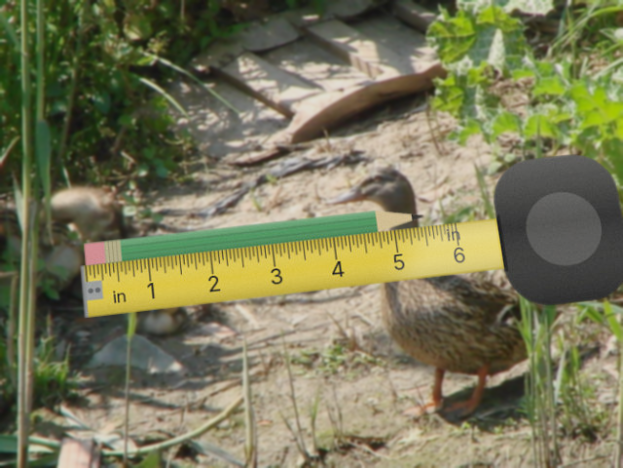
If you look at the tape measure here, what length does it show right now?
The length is 5.5 in
